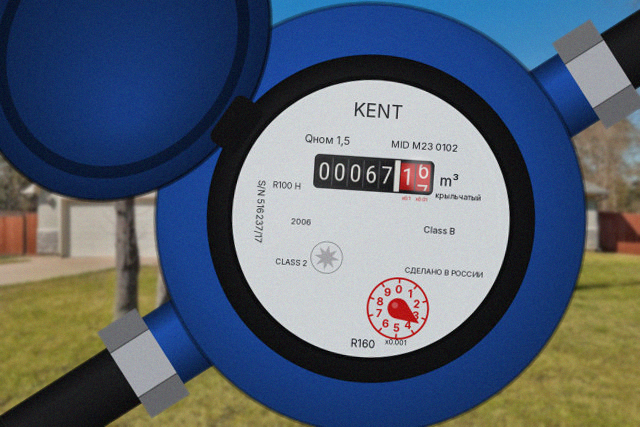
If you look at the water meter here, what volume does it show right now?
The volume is 67.163 m³
